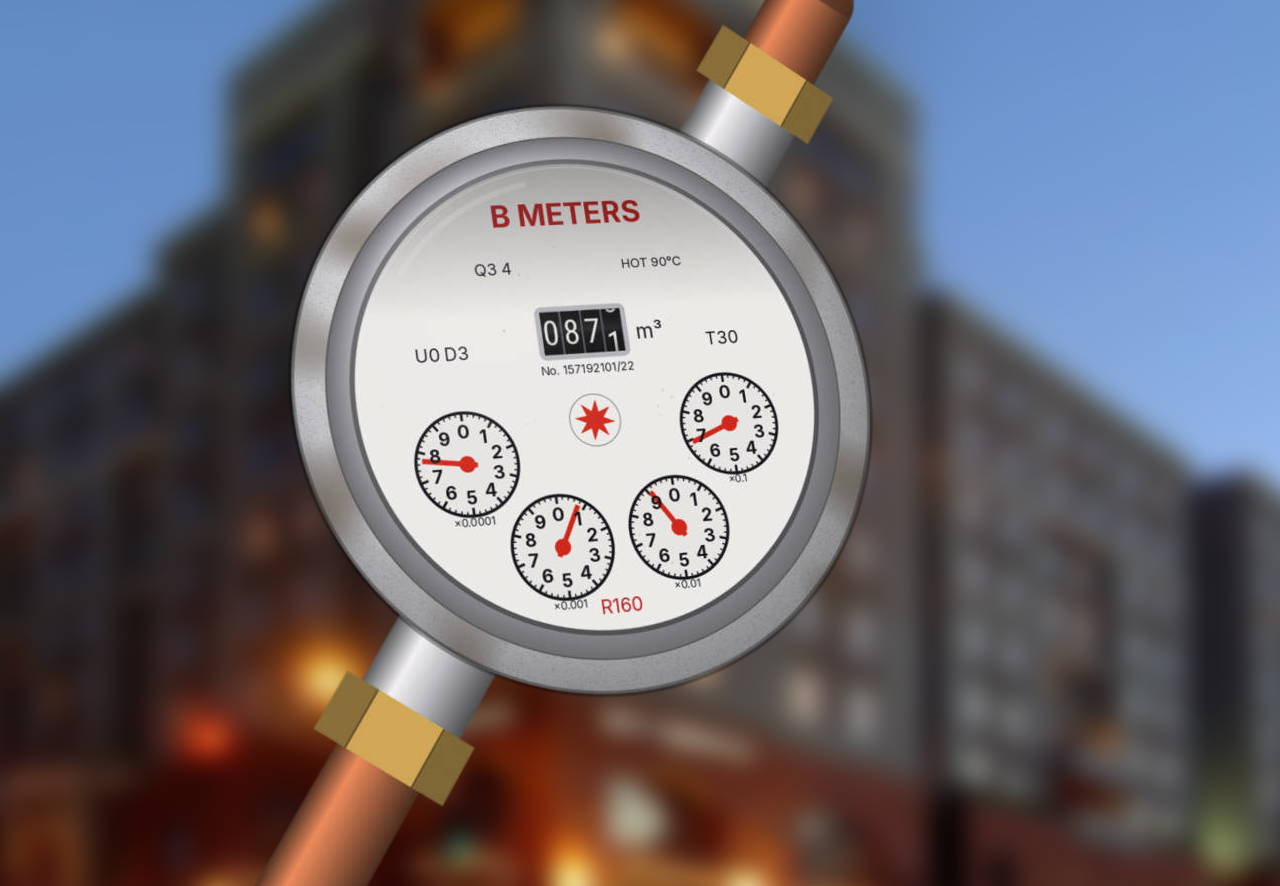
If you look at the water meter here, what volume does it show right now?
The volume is 870.6907 m³
